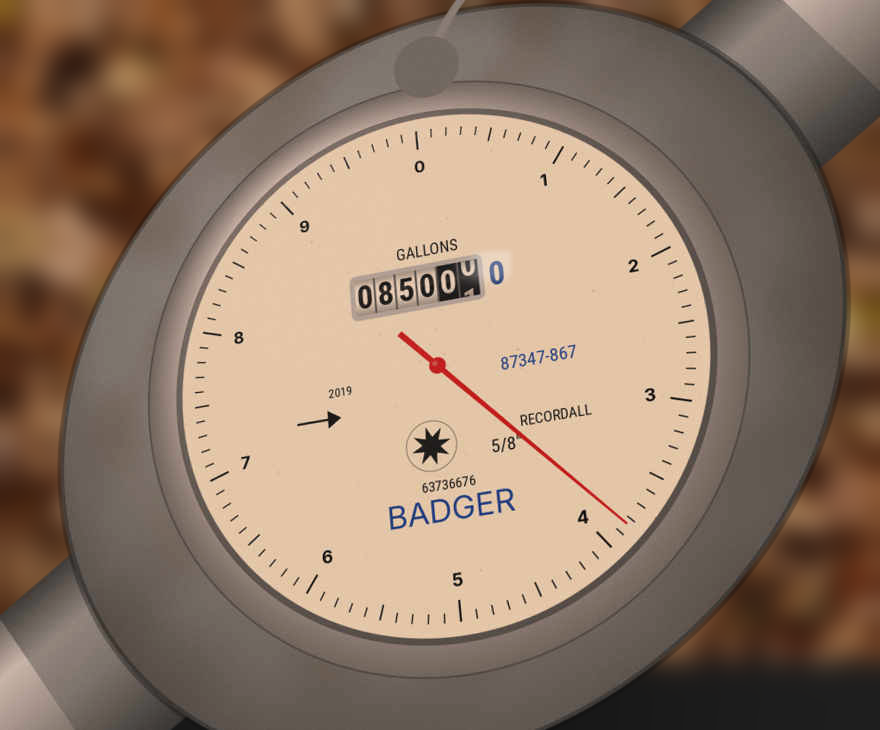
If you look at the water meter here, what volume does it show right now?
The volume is 850003.8 gal
